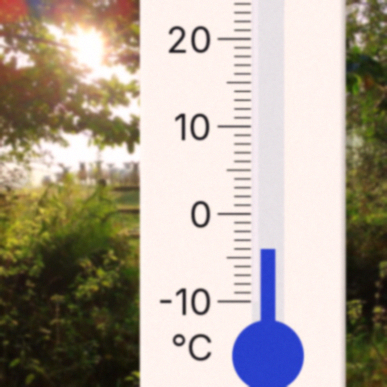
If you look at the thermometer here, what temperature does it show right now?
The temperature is -4 °C
